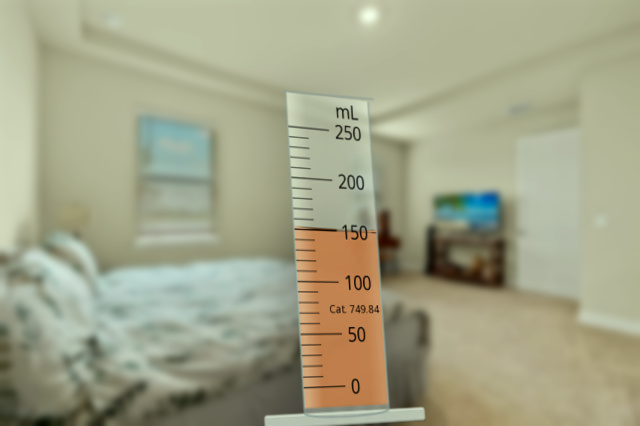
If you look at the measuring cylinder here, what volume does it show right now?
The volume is 150 mL
